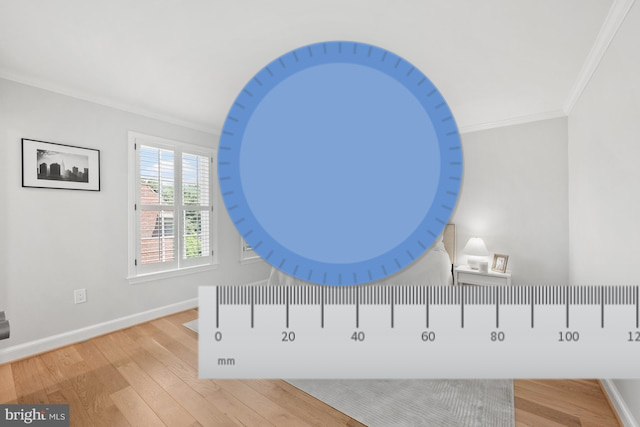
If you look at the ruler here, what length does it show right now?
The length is 70 mm
